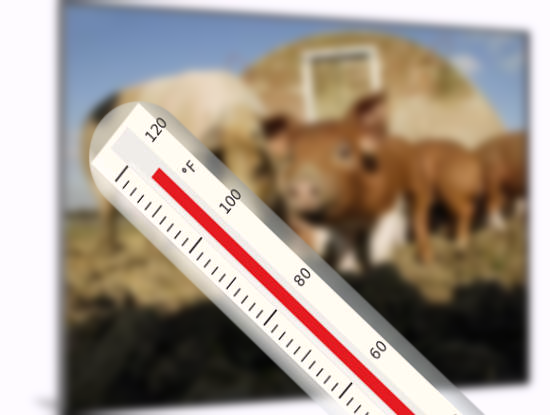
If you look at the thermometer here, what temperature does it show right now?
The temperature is 115 °F
